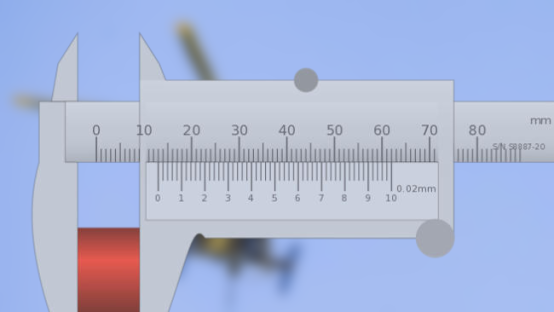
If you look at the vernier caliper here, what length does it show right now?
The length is 13.0 mm
